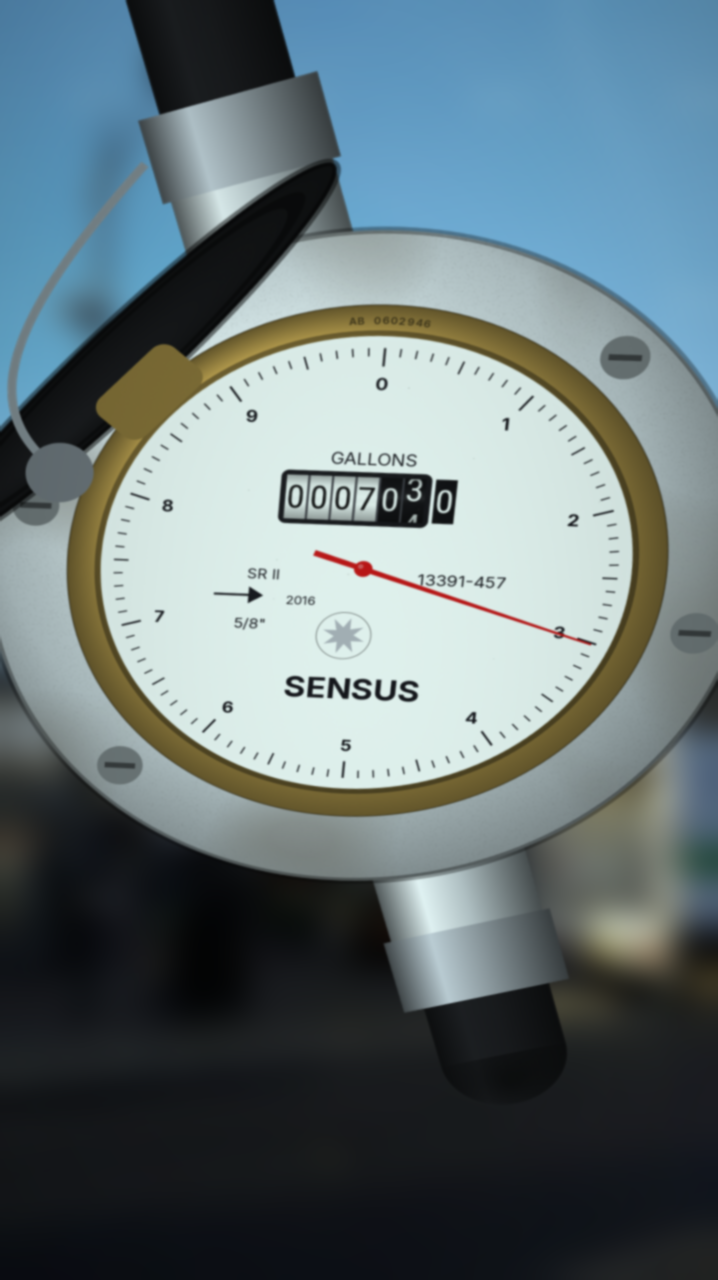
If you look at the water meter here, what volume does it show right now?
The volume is 7033.0 gal
